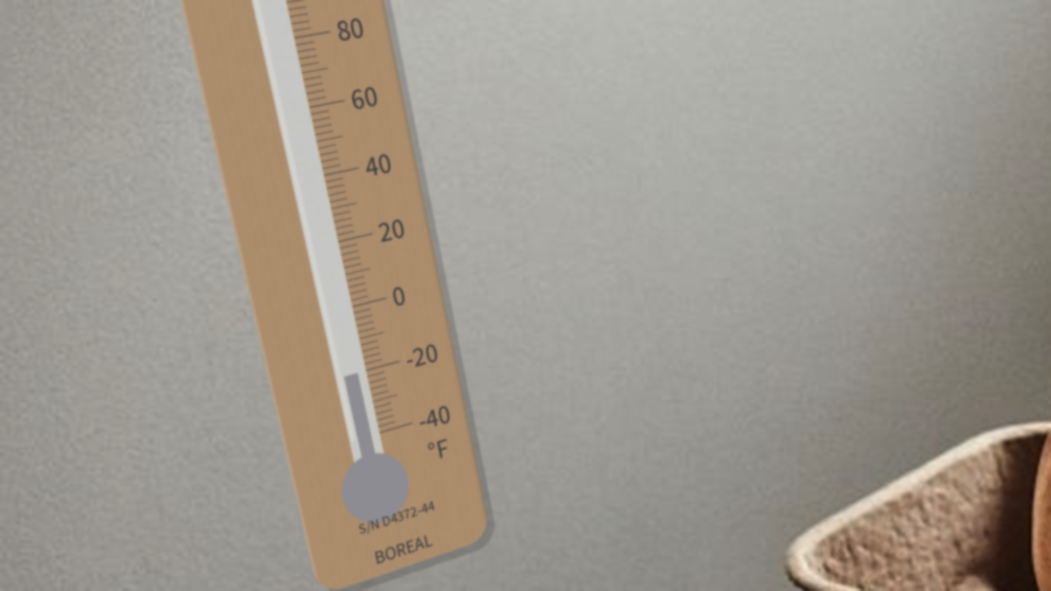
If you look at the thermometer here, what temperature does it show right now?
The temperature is -20 °F
